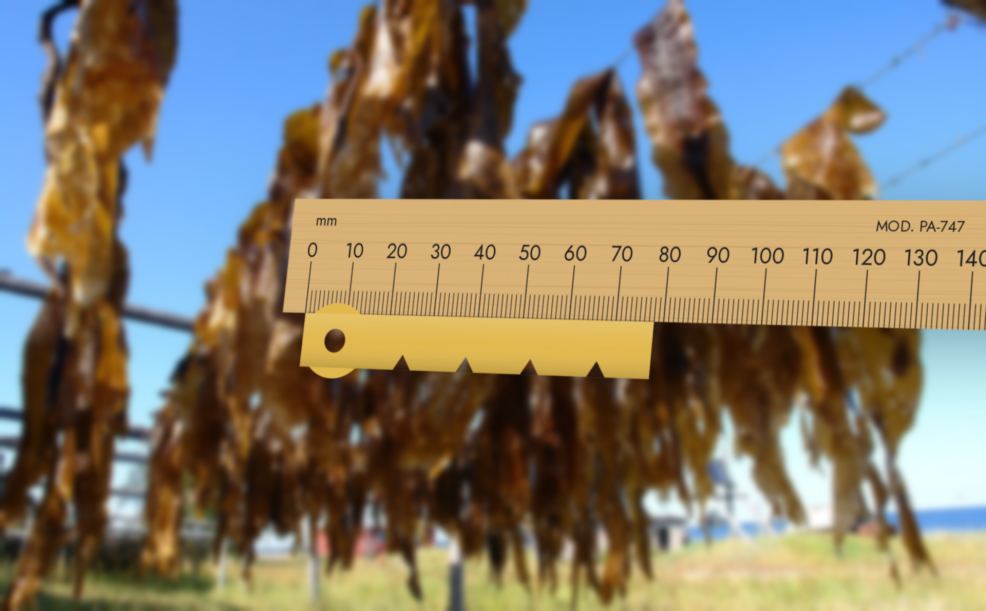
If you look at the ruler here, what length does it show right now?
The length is 78 mm
